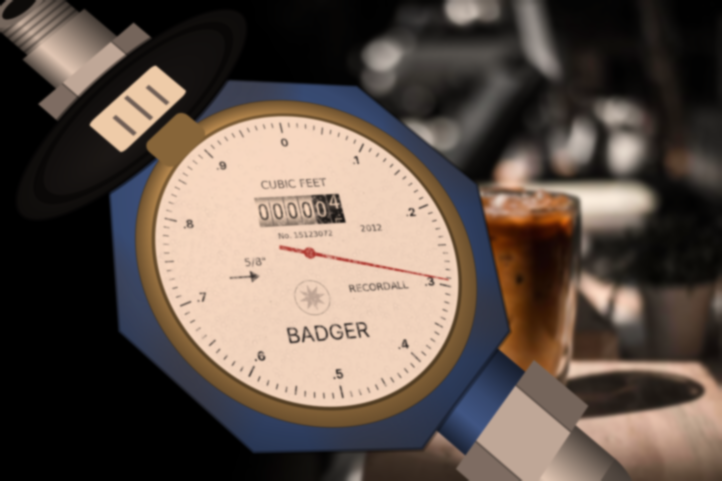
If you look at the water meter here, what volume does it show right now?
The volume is 4.29 ft³
